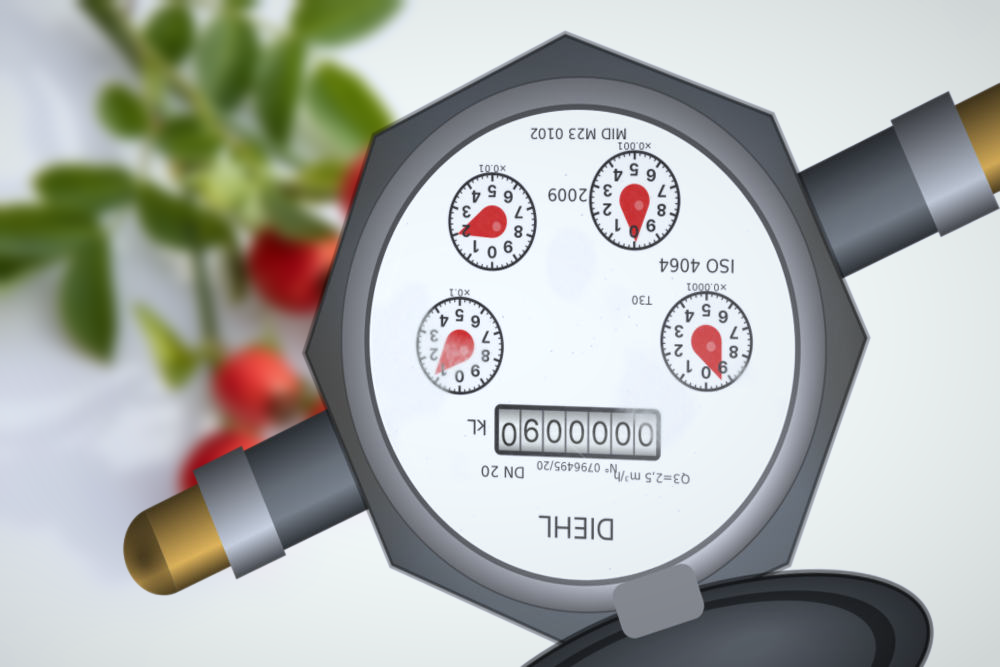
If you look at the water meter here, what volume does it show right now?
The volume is 90.1199 kL
